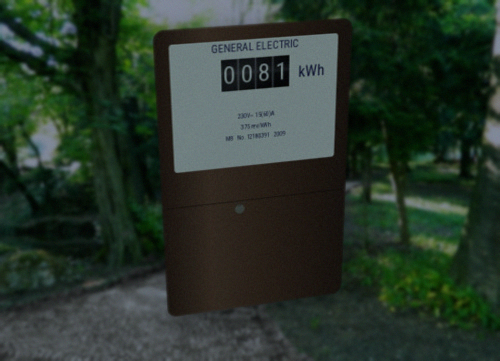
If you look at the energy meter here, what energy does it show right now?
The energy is 81 kWh
